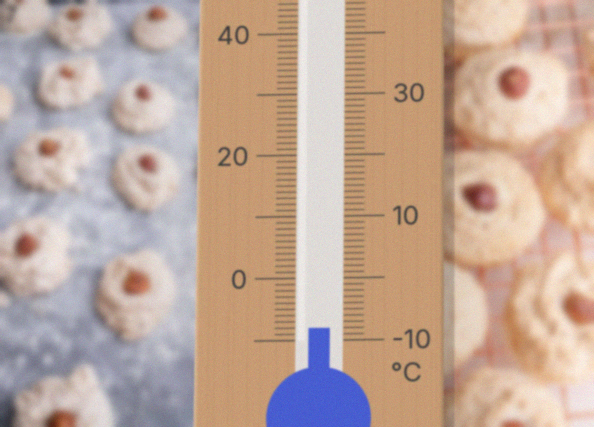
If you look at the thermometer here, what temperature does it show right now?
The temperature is -8 °C
